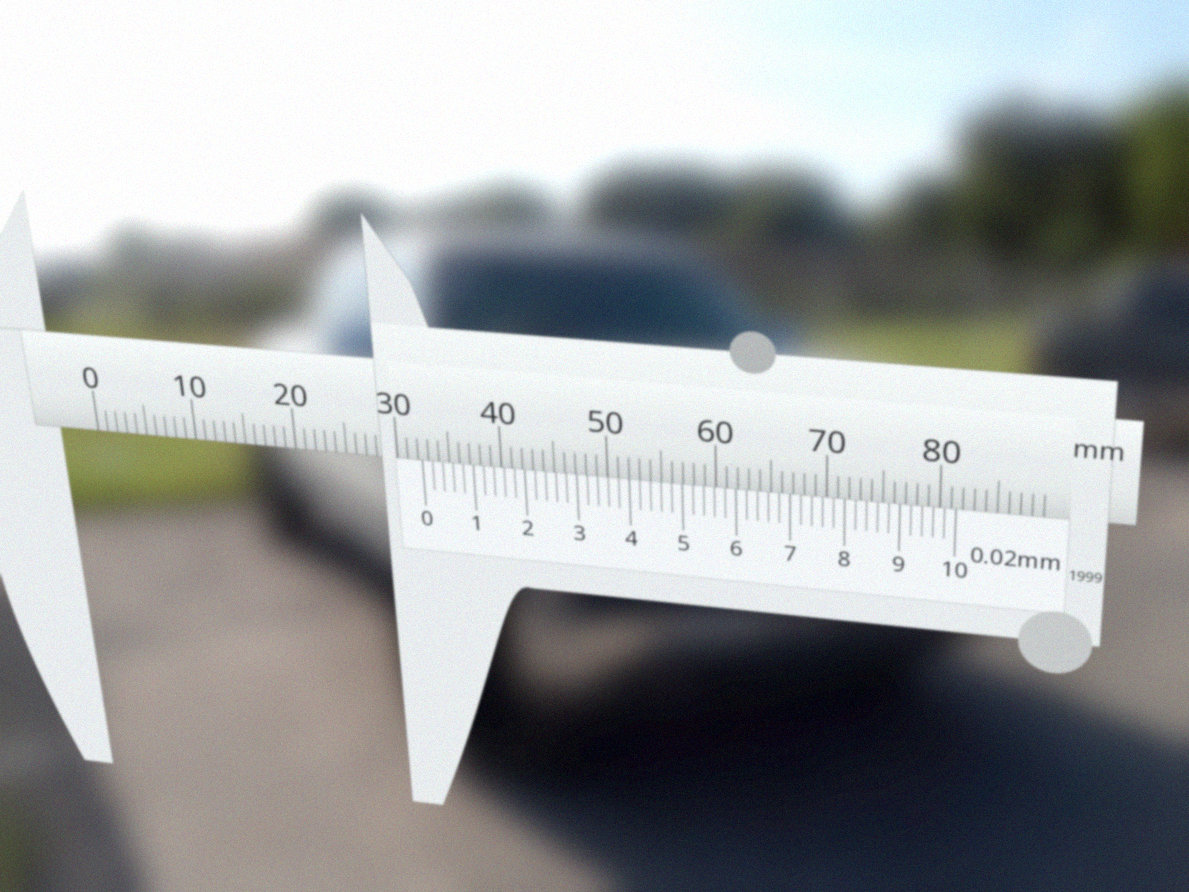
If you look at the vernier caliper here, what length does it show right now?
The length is 32.4 mm
